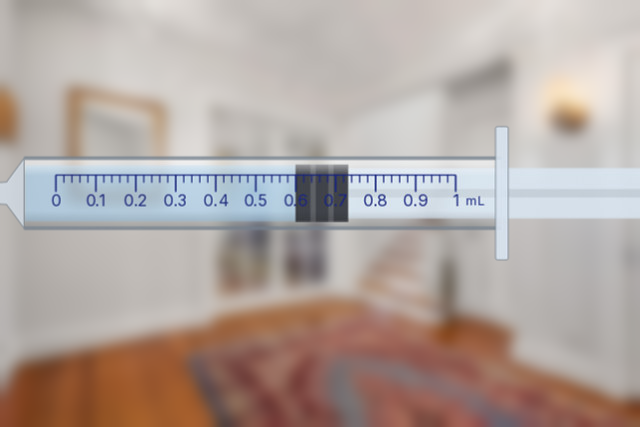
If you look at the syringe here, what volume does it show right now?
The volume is 0.6 mL
